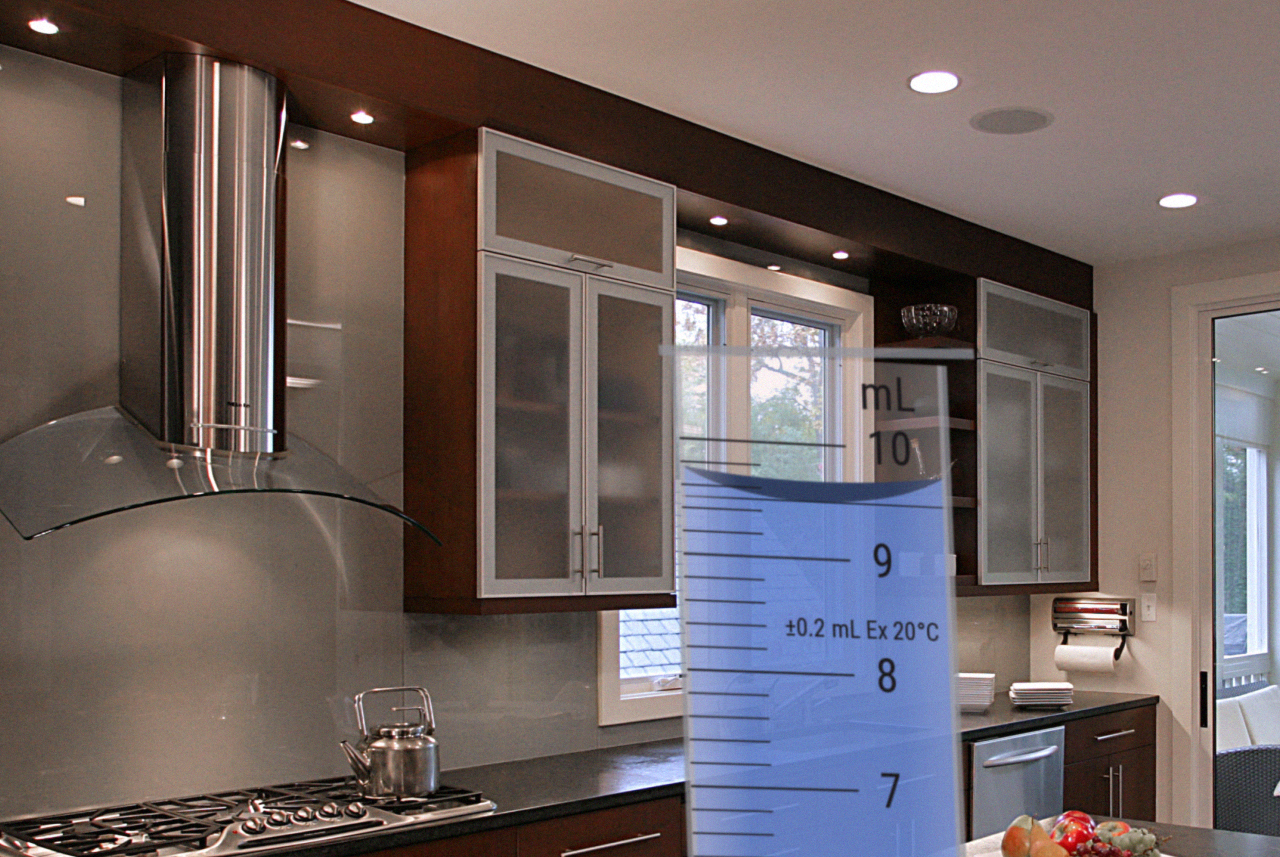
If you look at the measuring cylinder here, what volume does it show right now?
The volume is 9.5 mL
